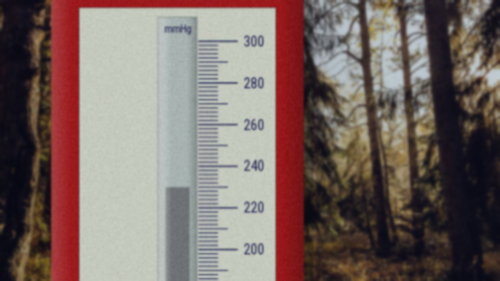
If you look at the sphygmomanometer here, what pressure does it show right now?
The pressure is 230 mmHg
